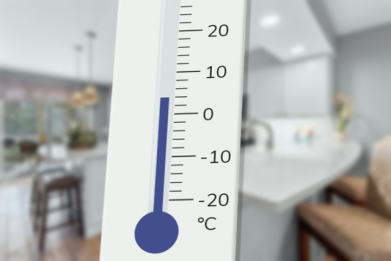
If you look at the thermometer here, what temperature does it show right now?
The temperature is 4 °C
